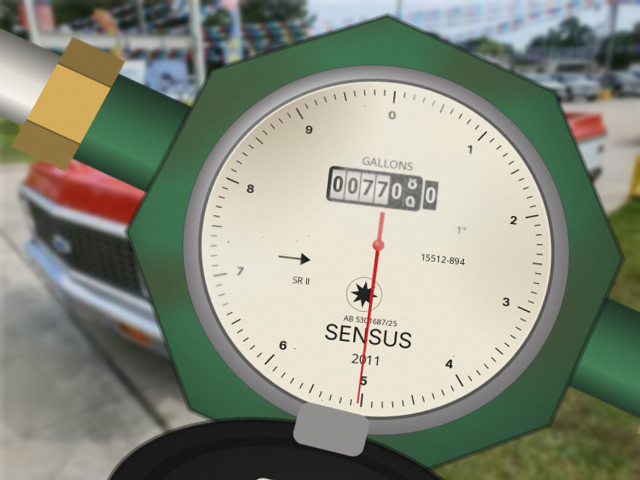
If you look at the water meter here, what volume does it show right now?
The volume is 77085.0 gal
